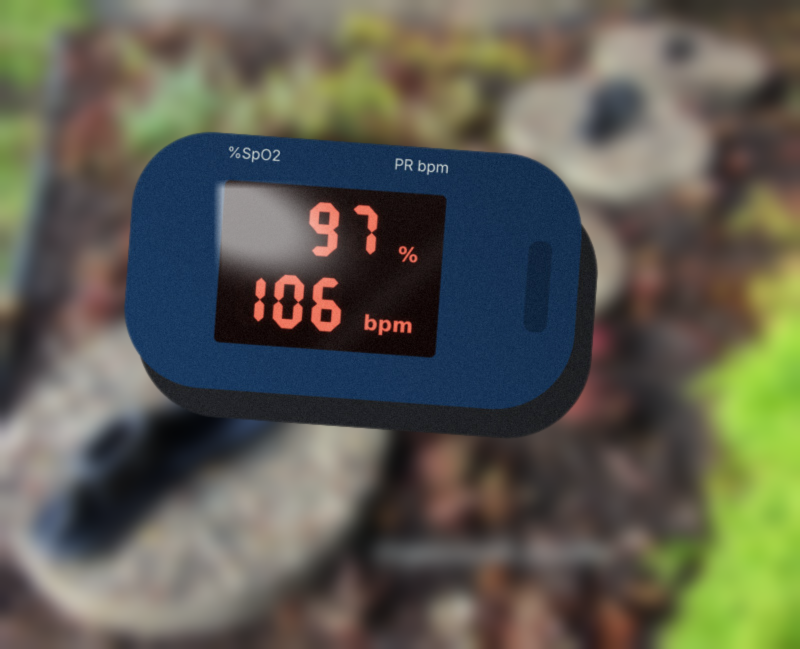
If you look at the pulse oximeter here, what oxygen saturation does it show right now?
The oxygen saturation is 97 %
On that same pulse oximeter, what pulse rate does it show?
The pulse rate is 106 bpm
